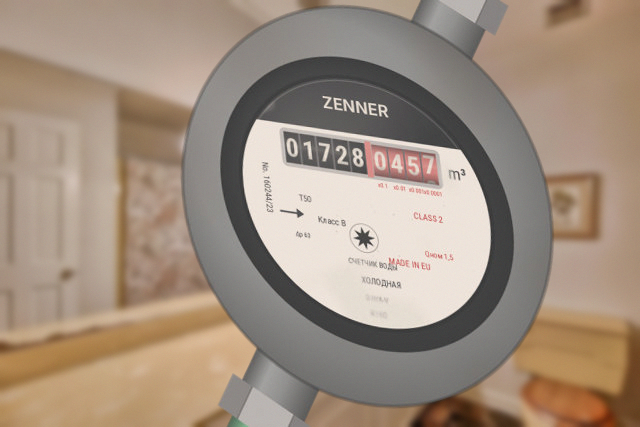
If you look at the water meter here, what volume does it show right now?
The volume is 1728.0457 m³
